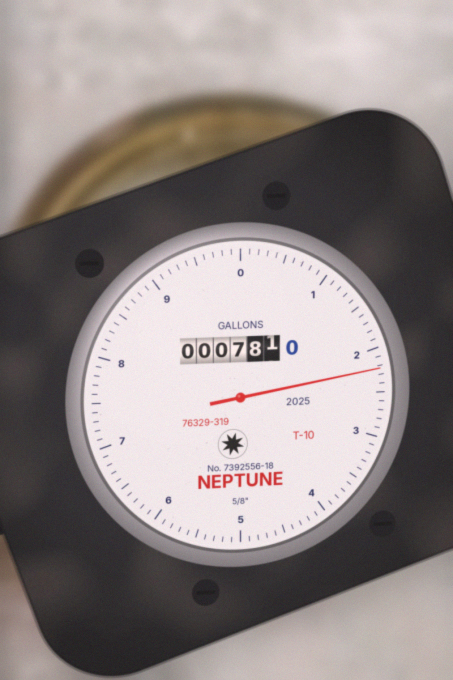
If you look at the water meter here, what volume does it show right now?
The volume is 7812.2 gal
